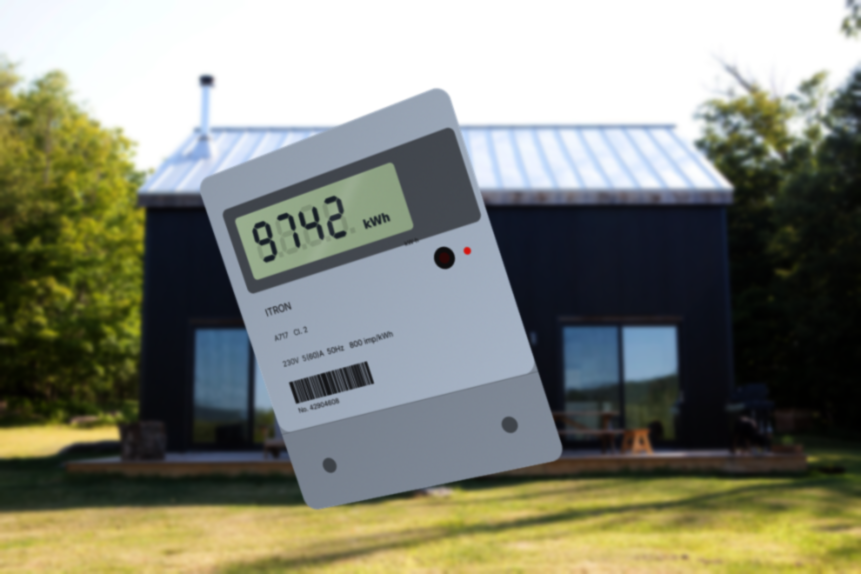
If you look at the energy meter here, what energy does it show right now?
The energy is 9742 kWh
